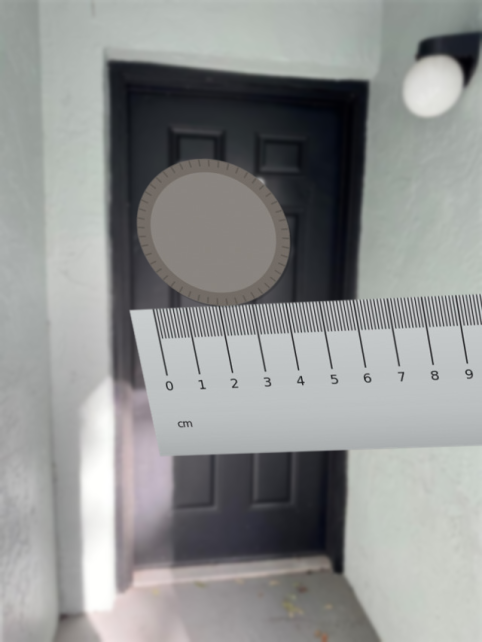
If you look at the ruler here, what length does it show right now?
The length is 4.5 cm
